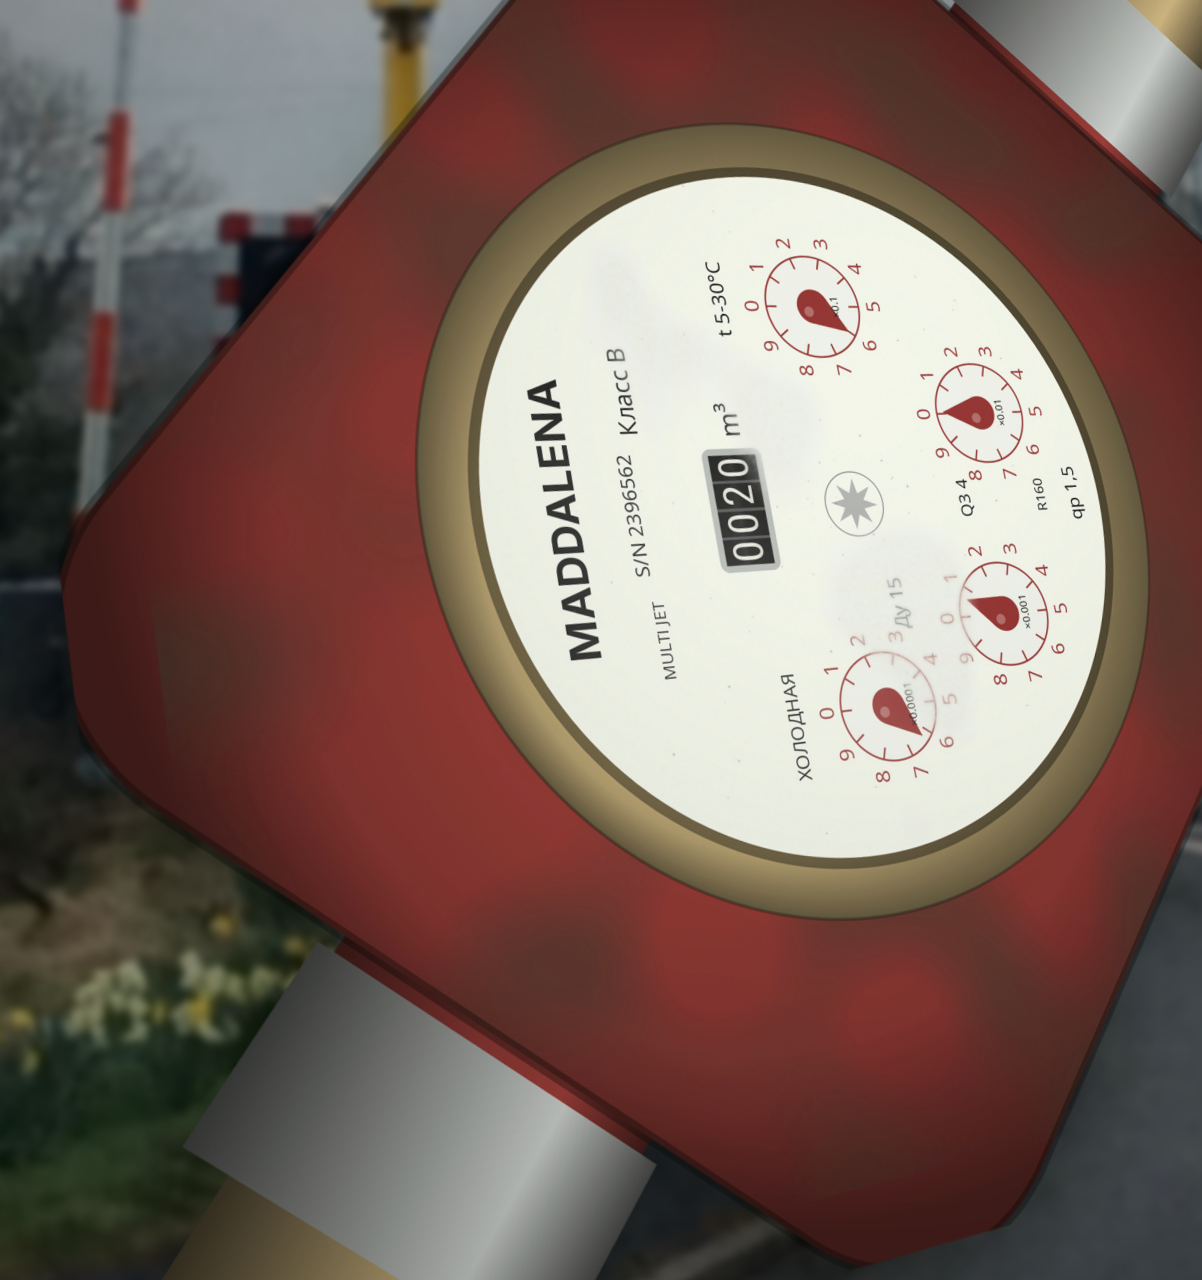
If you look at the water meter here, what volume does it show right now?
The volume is 20.6006 m³
